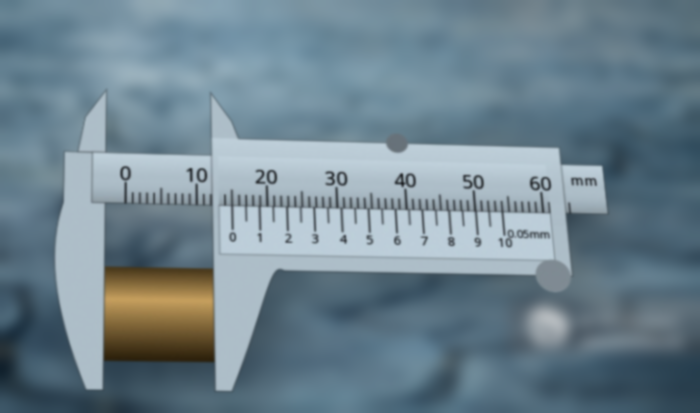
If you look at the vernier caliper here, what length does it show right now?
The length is 15.0 mm
